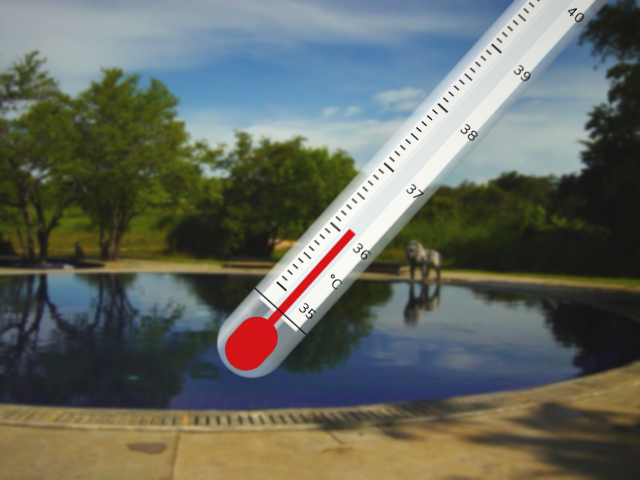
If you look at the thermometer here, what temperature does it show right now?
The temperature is 36.1 °C
